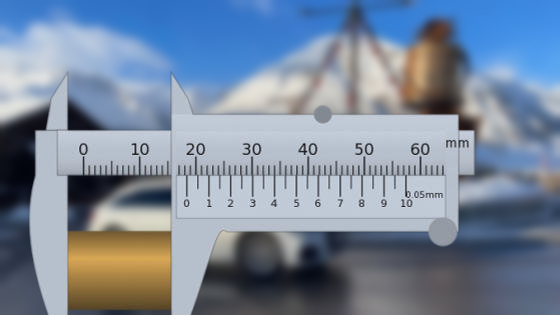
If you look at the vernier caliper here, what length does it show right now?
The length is 18.4 mm
